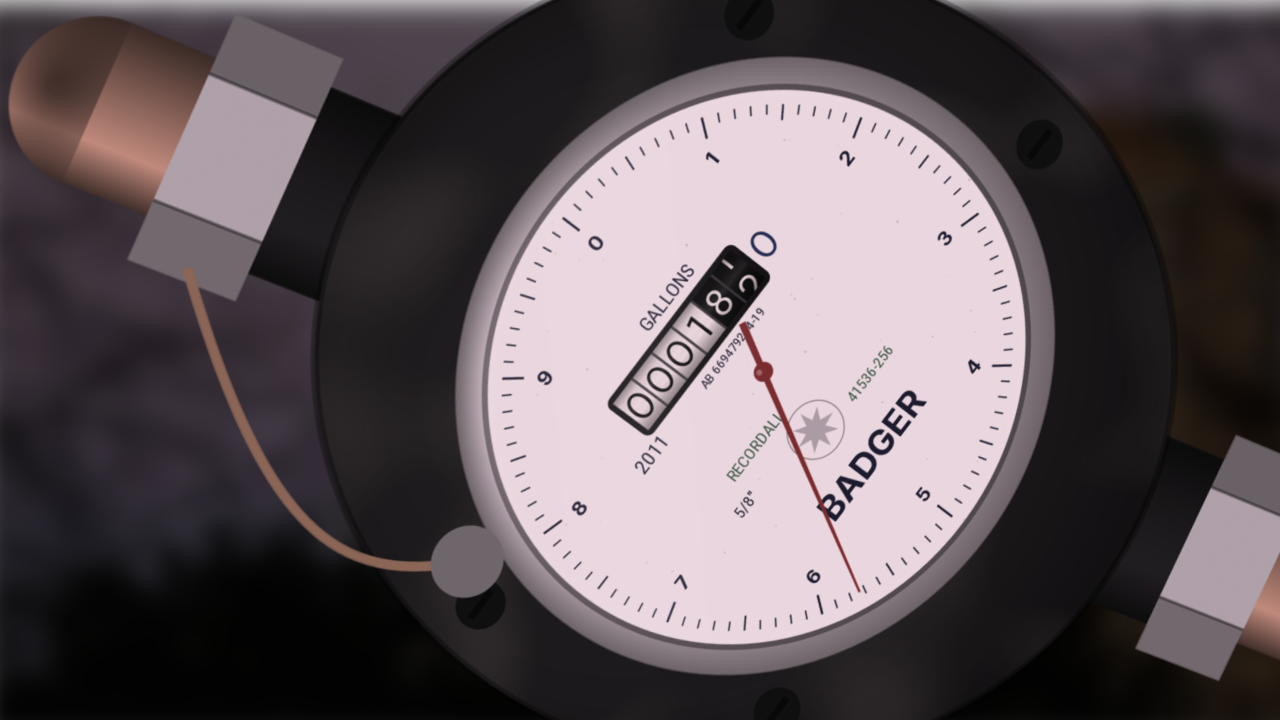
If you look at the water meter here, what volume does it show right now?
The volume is 1815.7 gal
